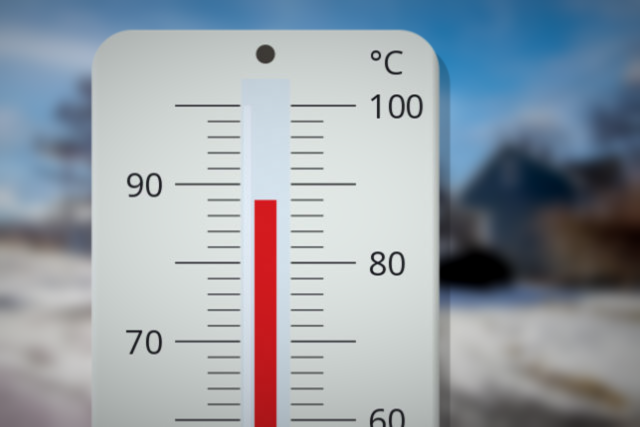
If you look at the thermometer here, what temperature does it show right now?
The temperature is 88 °C
